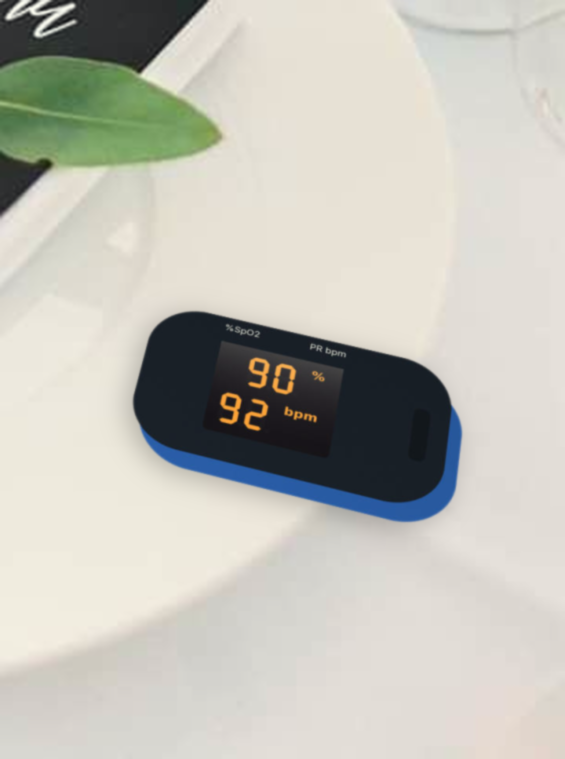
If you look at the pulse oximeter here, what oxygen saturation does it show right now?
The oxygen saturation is 90 %
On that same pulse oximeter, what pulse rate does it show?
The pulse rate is 92 bpm
